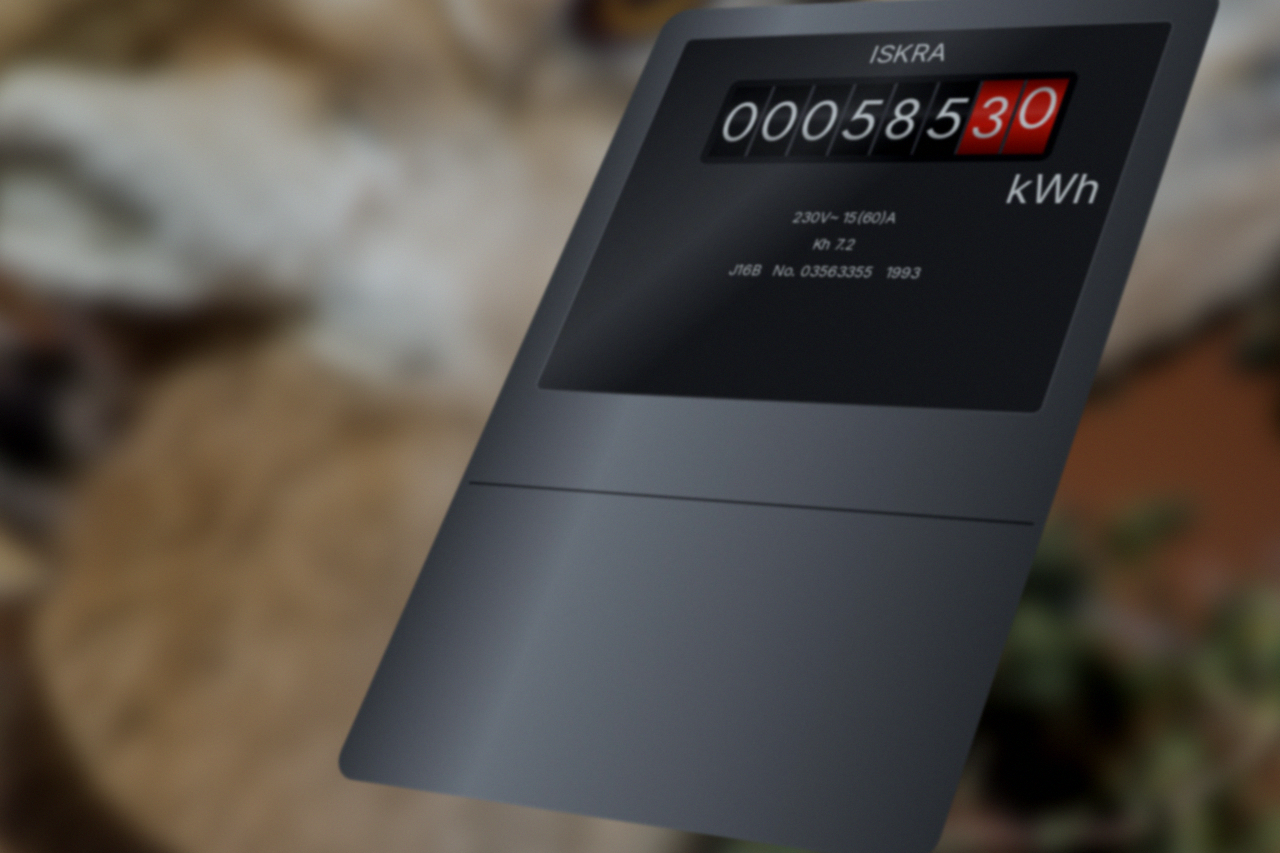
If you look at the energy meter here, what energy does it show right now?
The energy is 585.30 kWh
